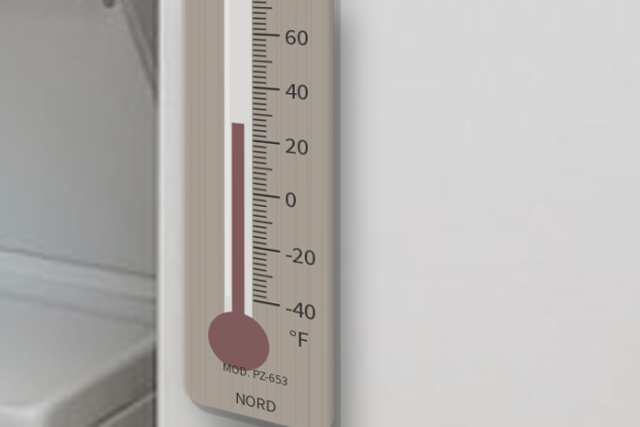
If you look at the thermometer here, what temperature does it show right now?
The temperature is 26 °F
